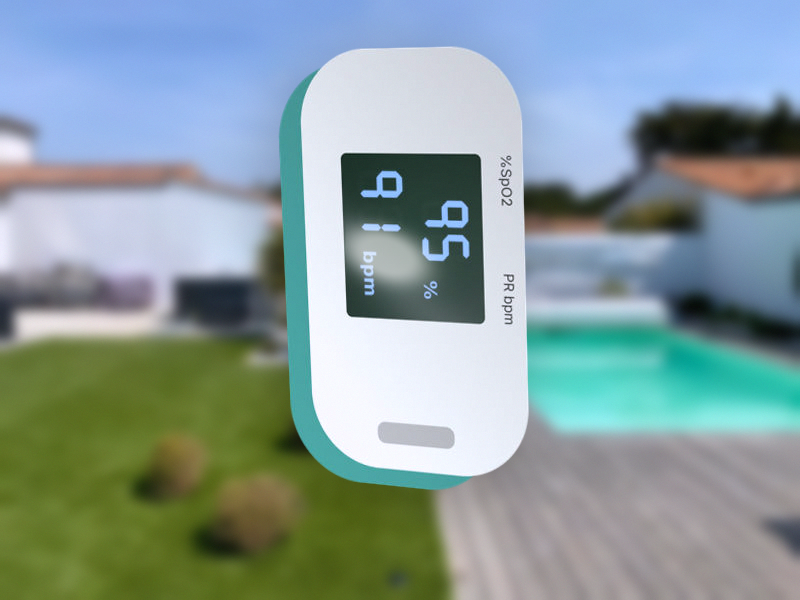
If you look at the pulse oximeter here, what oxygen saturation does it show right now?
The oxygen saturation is 95 %
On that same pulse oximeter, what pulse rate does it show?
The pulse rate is 91 bpm
